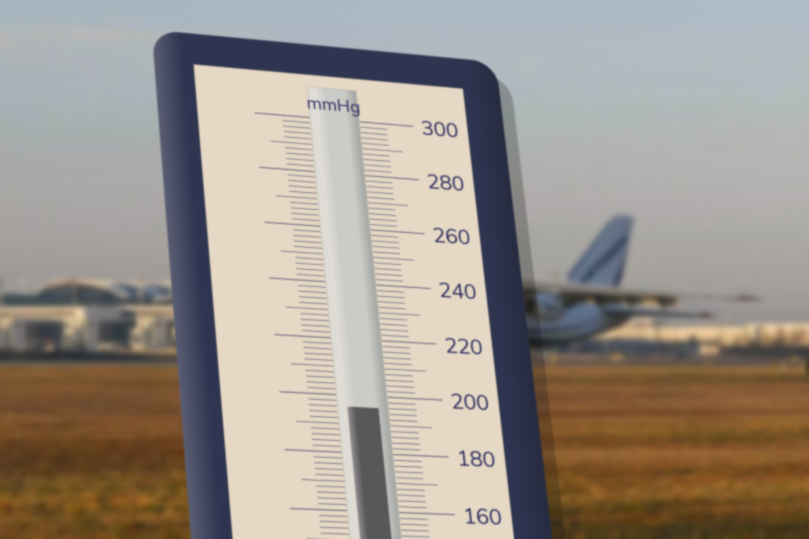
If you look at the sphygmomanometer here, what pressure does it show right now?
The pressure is 196 mmHg
